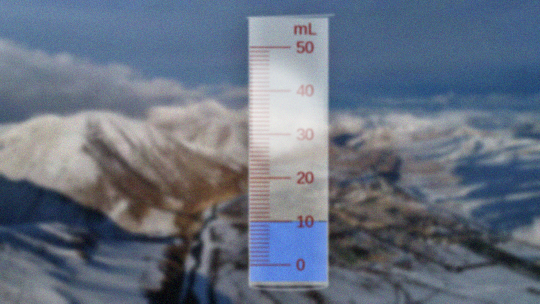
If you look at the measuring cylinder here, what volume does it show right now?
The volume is 10 mL
